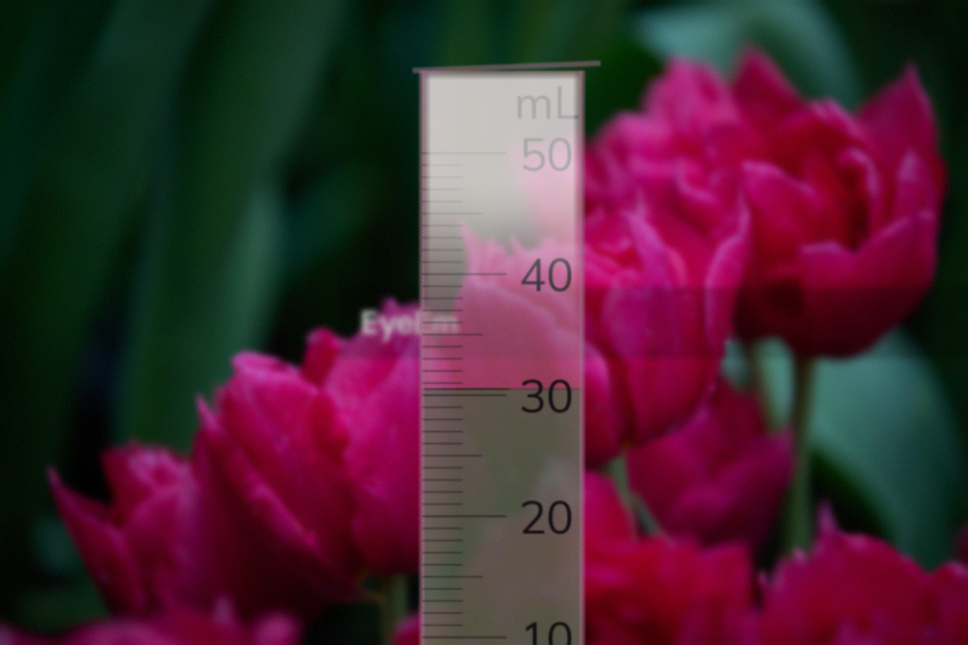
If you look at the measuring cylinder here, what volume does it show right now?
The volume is 30.5 mL
